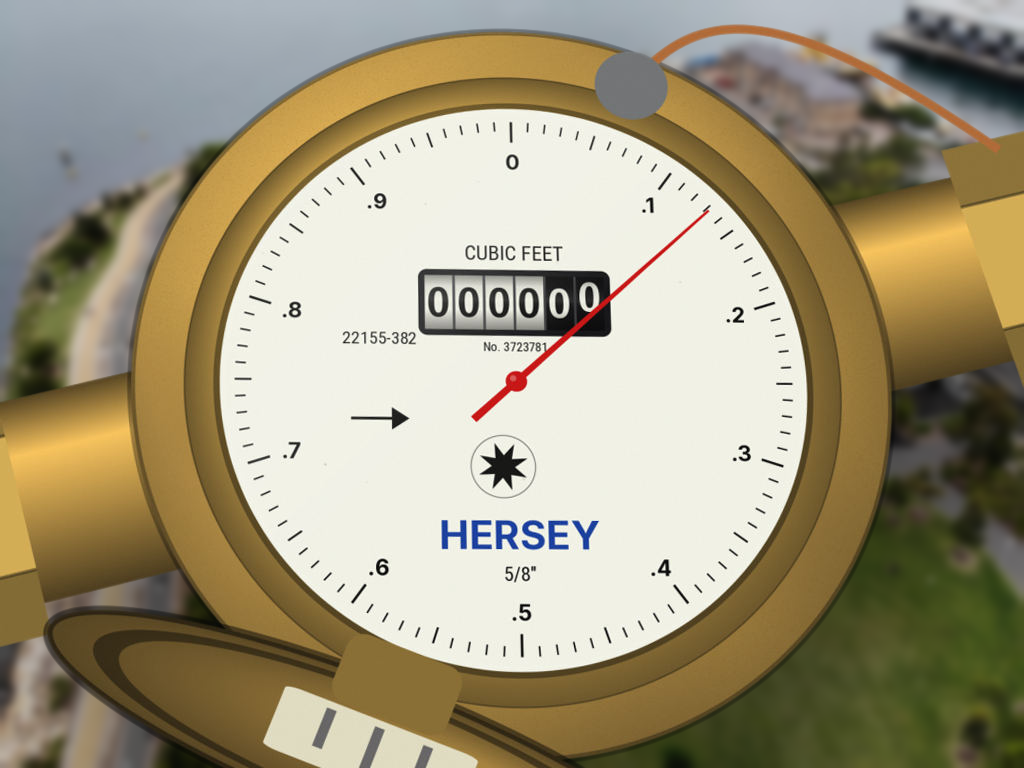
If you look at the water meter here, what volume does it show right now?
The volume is 0.13 ft³
